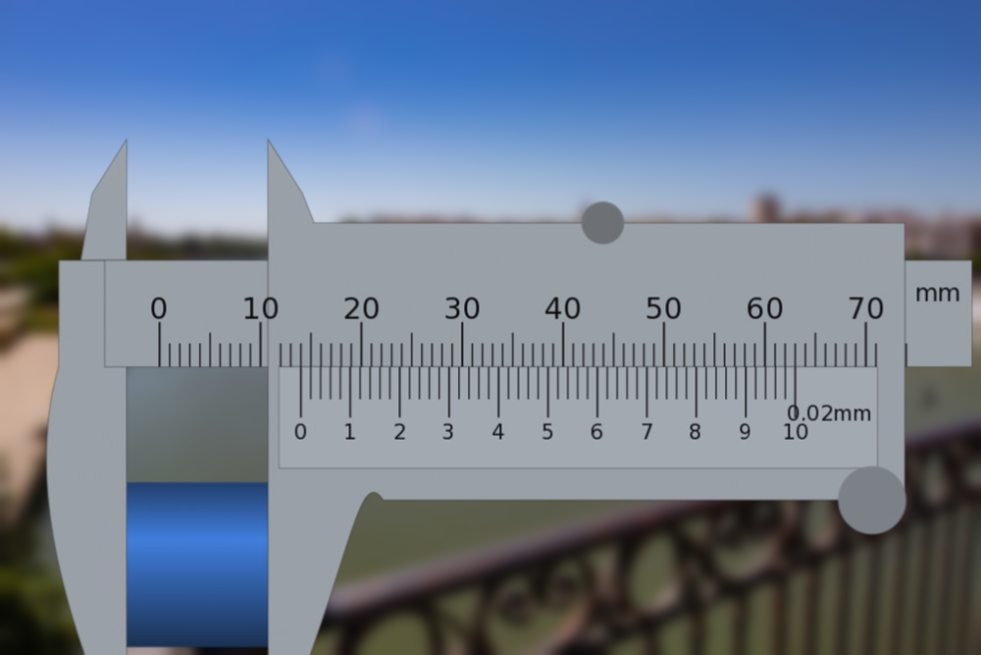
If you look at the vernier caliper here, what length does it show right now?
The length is 14.0 mm
